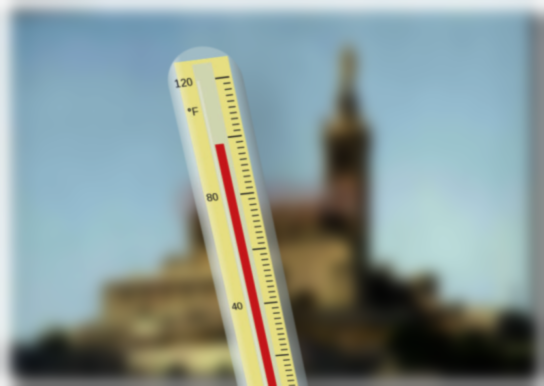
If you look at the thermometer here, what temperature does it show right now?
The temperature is 98 °F
